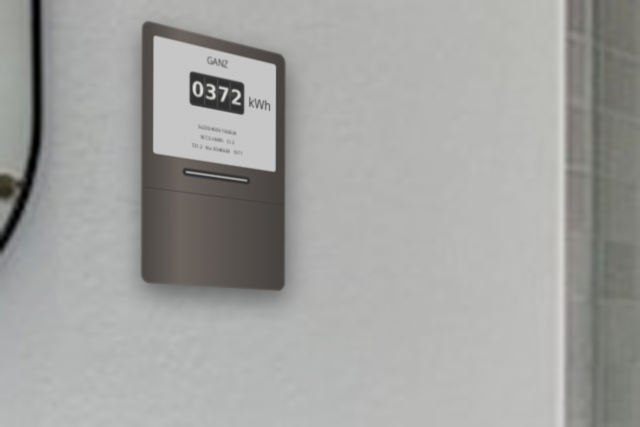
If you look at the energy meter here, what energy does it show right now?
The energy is 372 kWh
